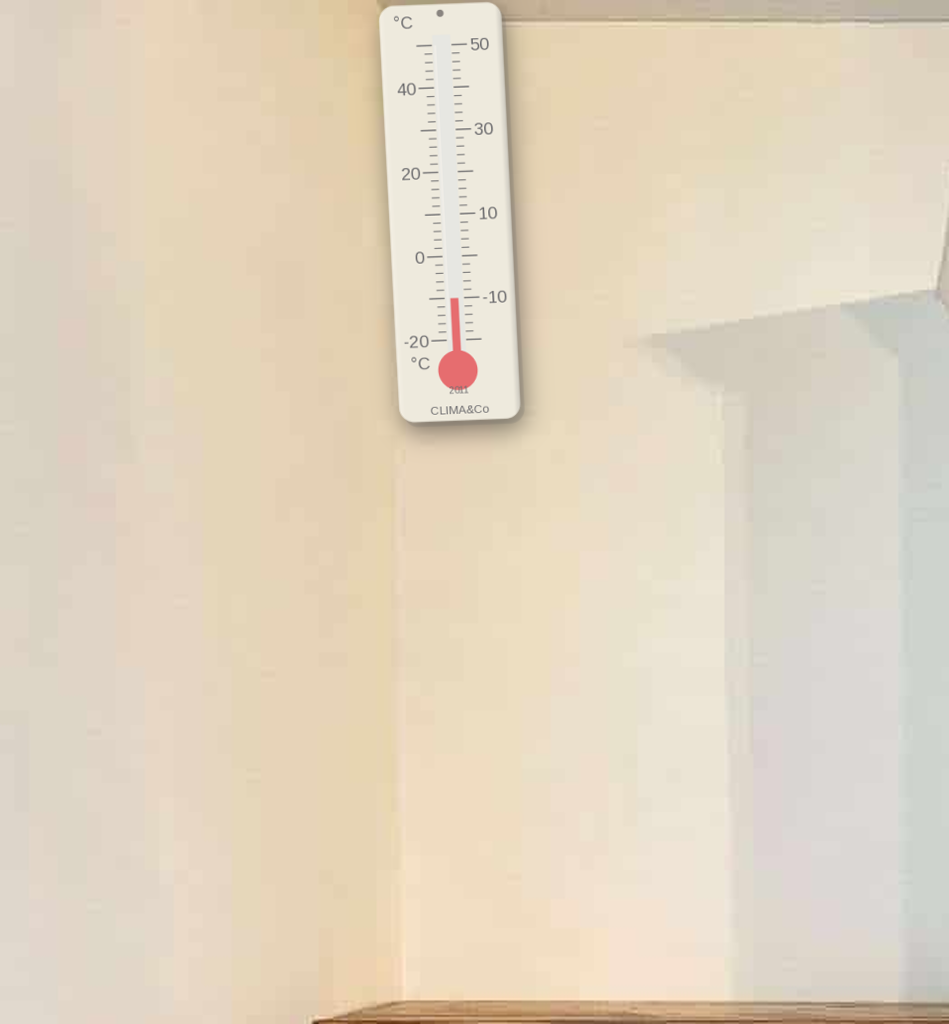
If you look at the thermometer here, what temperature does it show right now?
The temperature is -10 °C
